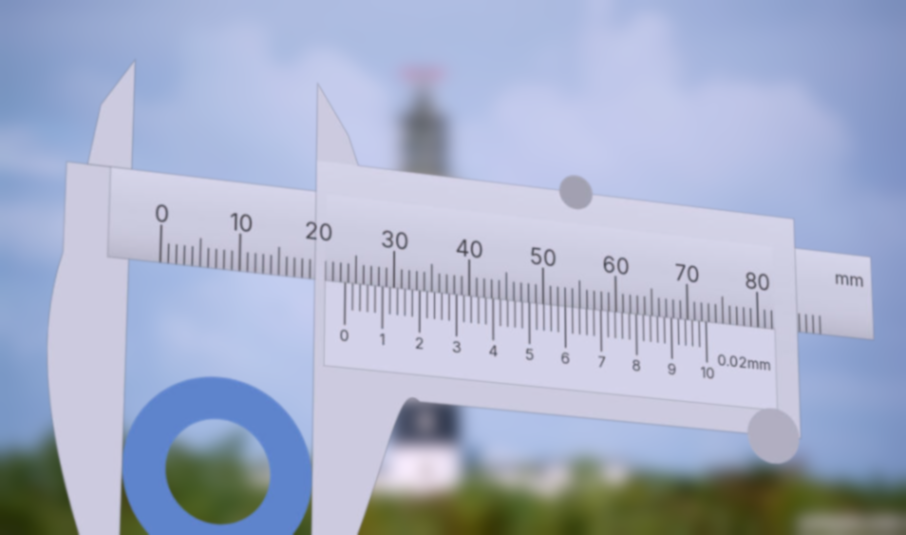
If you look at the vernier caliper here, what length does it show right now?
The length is 23.6 mm
